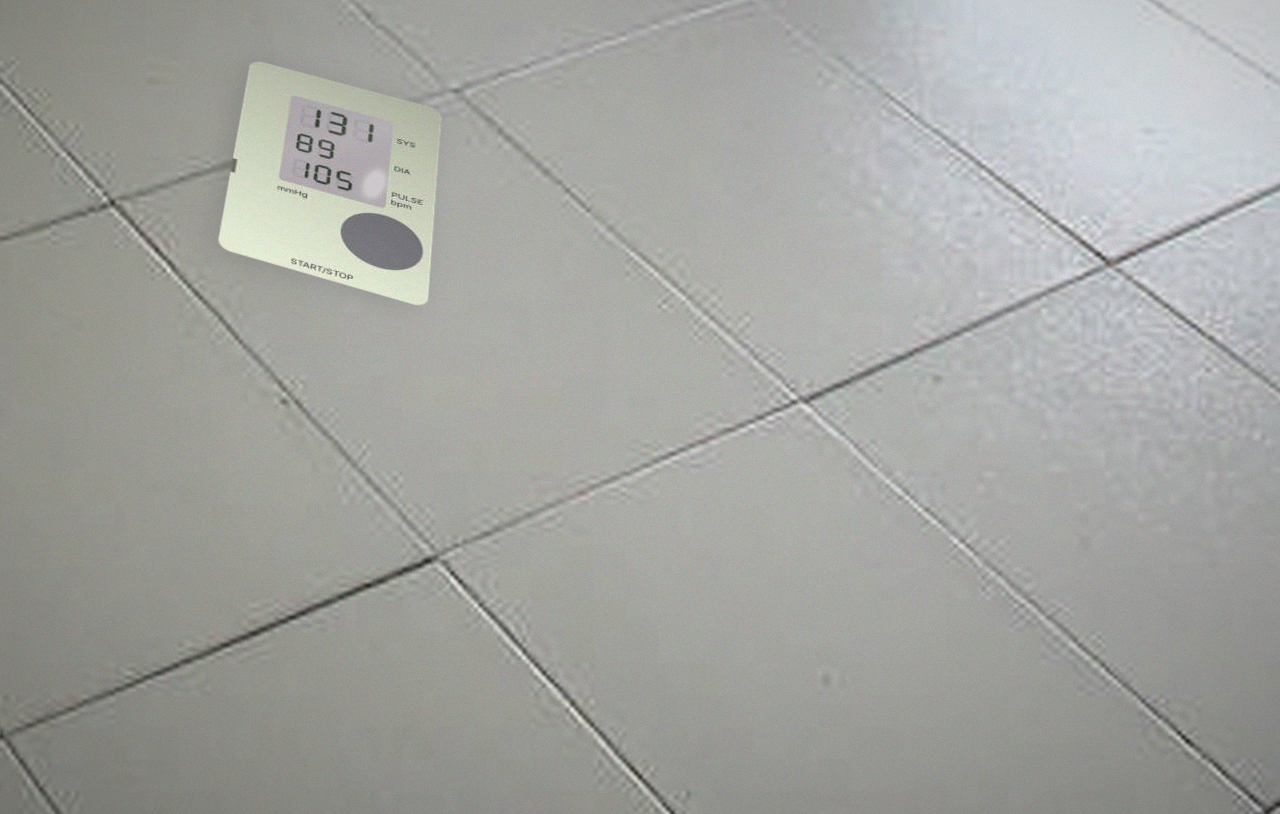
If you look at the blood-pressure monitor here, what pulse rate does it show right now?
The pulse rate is 105 bpm
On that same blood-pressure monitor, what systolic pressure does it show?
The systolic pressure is 131 mmHg
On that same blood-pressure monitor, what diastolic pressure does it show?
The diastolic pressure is 89 mmHg
